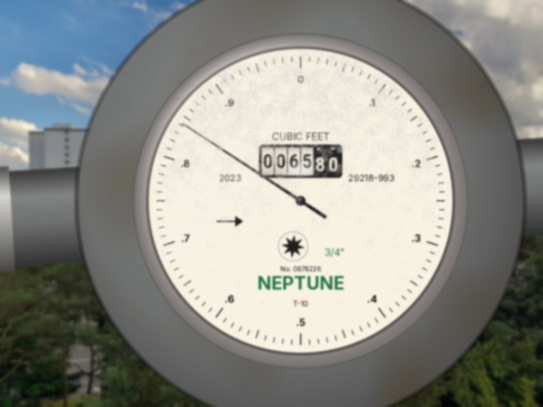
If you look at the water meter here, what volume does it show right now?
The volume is 6579.84 ft³
